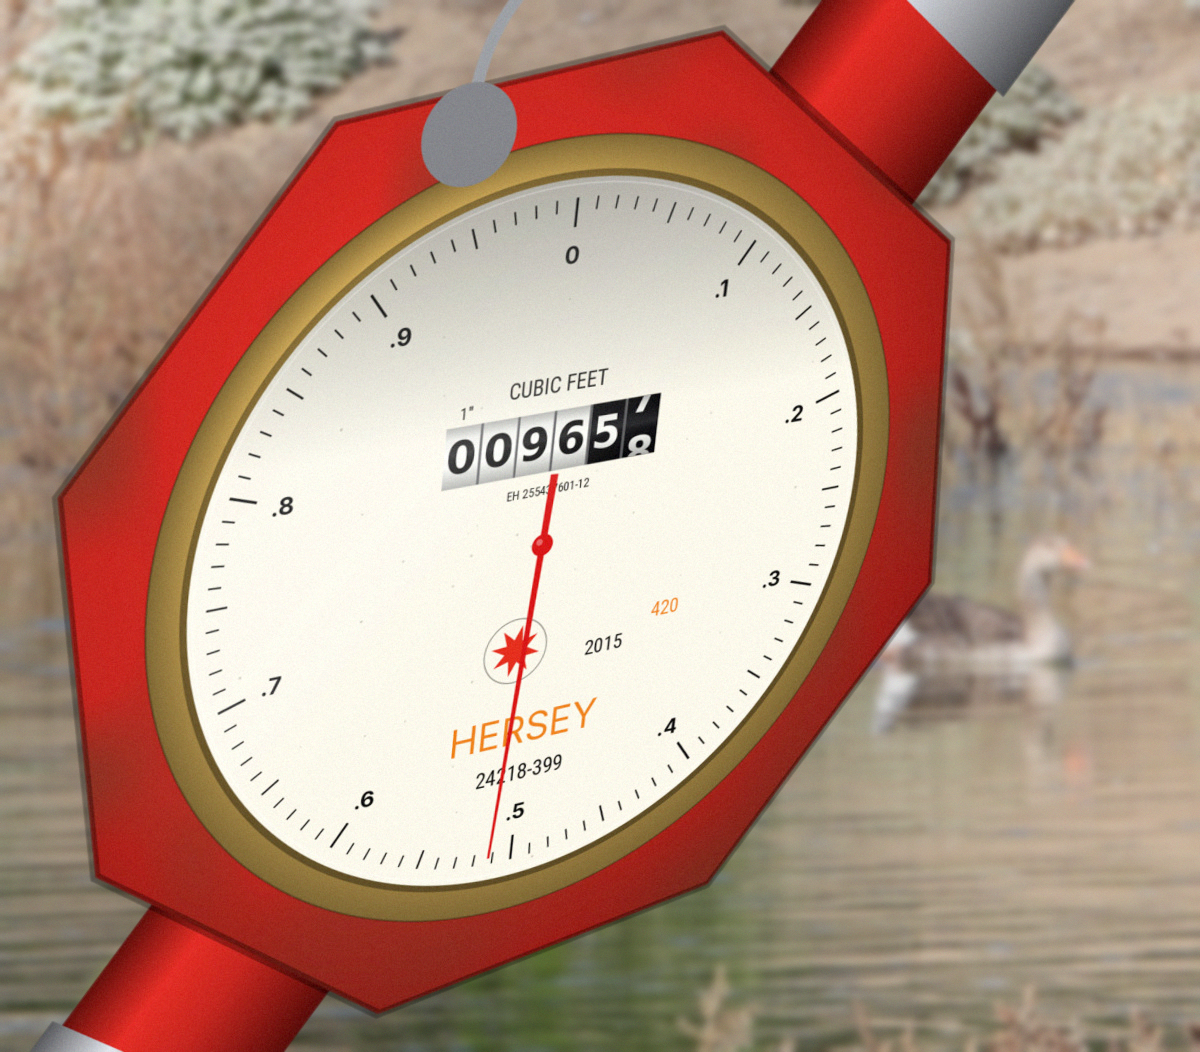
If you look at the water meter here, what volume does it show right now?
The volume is 9657.51 ft³
